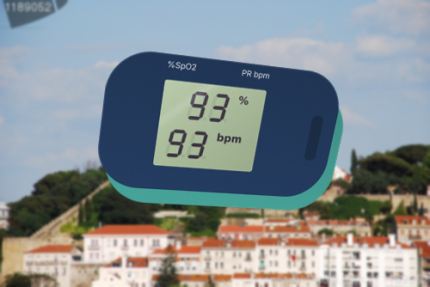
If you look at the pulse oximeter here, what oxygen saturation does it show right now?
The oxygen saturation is 93 %
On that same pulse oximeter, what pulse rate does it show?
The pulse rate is 93 bpm
